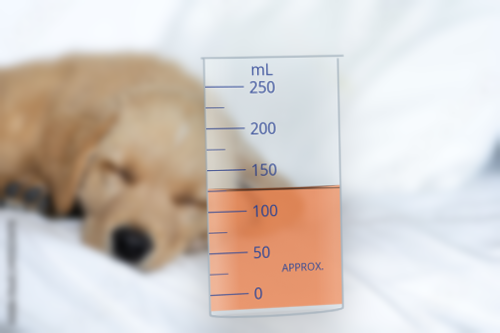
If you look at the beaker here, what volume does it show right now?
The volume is 125 mL
